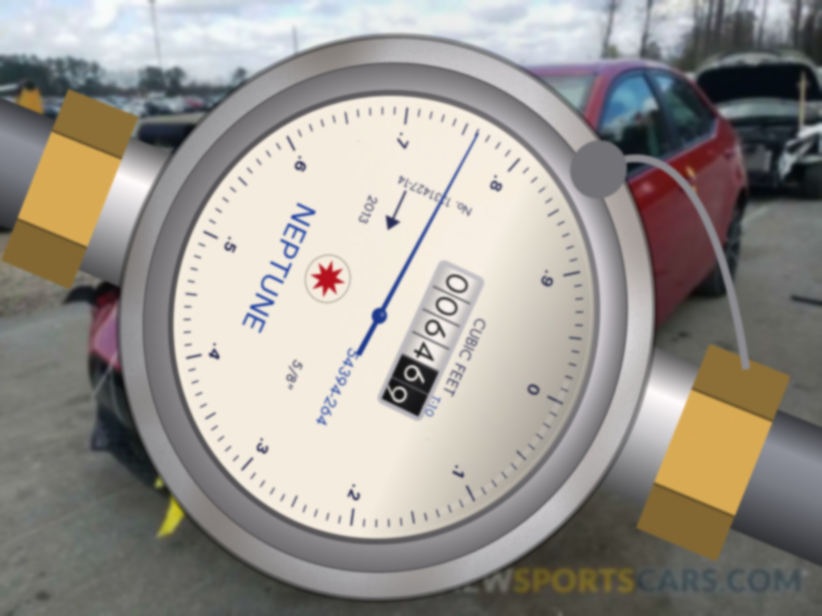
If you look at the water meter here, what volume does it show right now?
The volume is 6468.76 ft³
